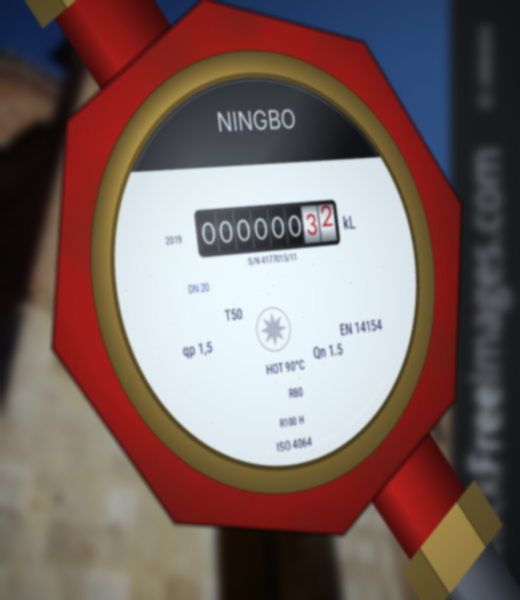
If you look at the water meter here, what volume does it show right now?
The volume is 0.32 kL
